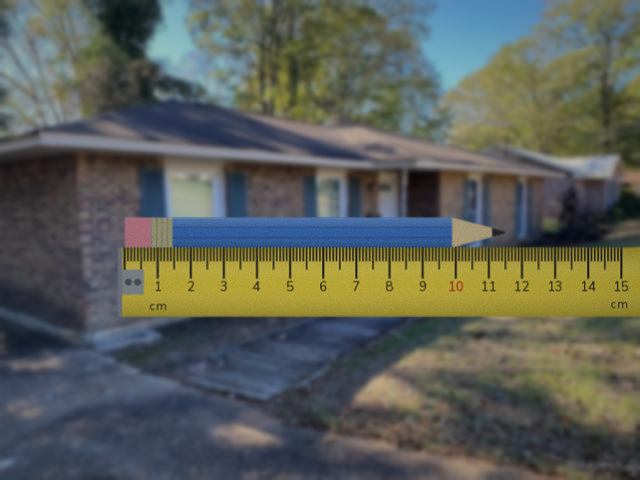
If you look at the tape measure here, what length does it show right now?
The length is 11.5 cm
